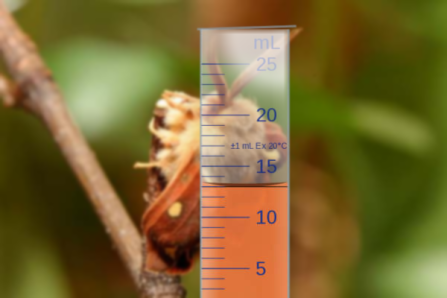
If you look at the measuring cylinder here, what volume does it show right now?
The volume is 13 mL
